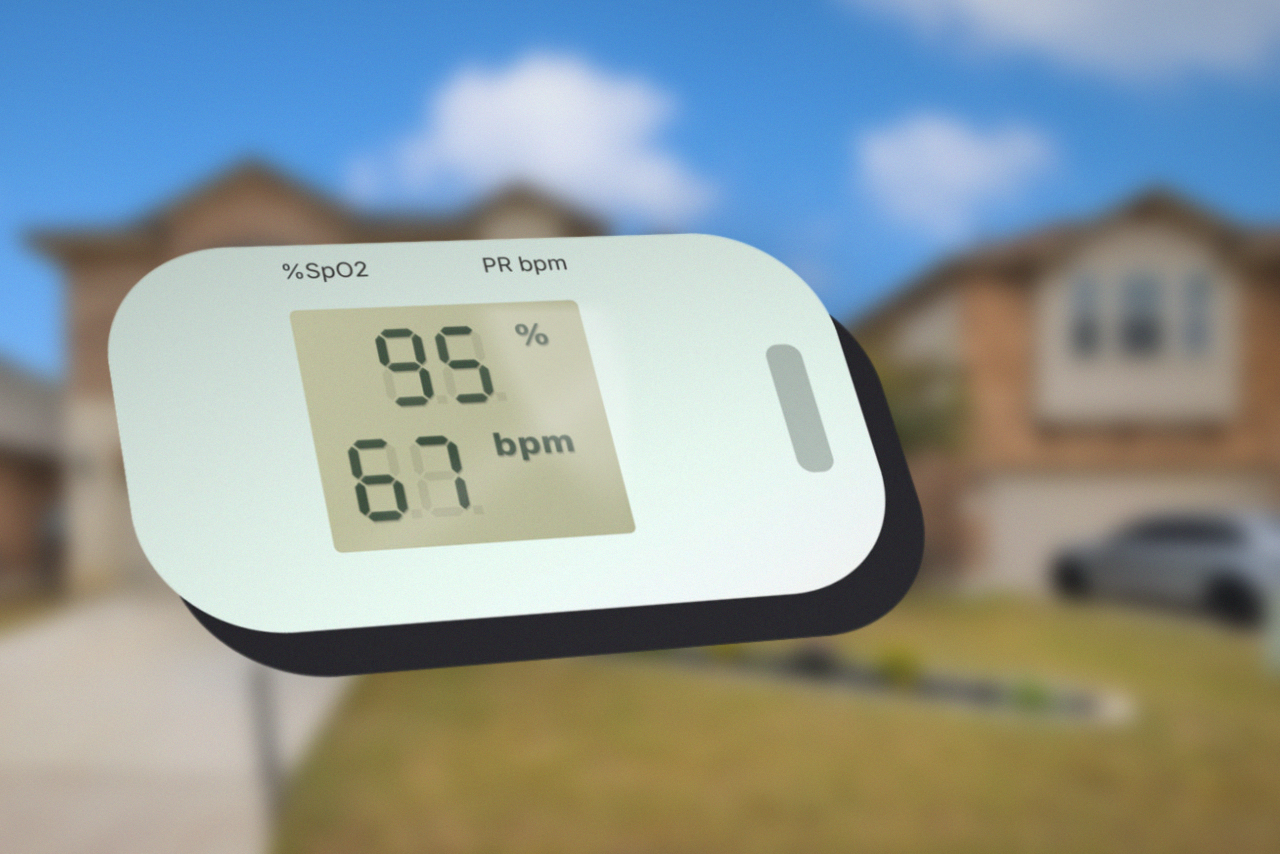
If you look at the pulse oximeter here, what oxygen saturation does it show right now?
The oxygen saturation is 95 %
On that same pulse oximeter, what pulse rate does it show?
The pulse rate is 67 bpm
